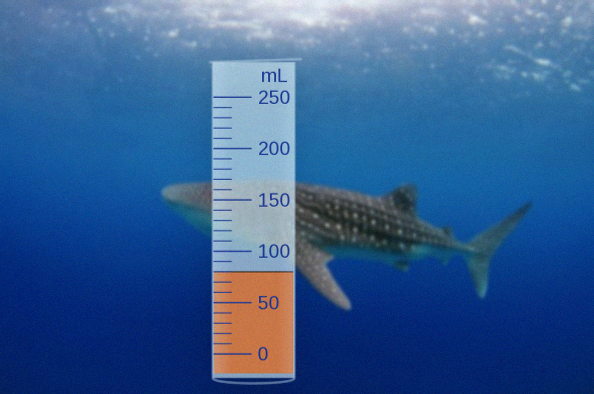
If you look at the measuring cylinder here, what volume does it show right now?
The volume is 80 mL
